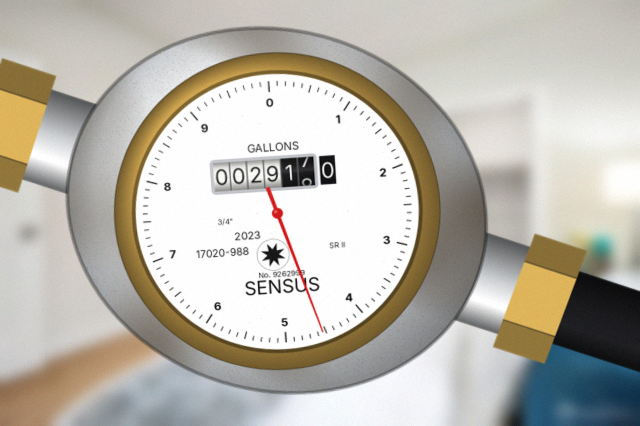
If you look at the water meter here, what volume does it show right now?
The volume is 29174.5 gal
